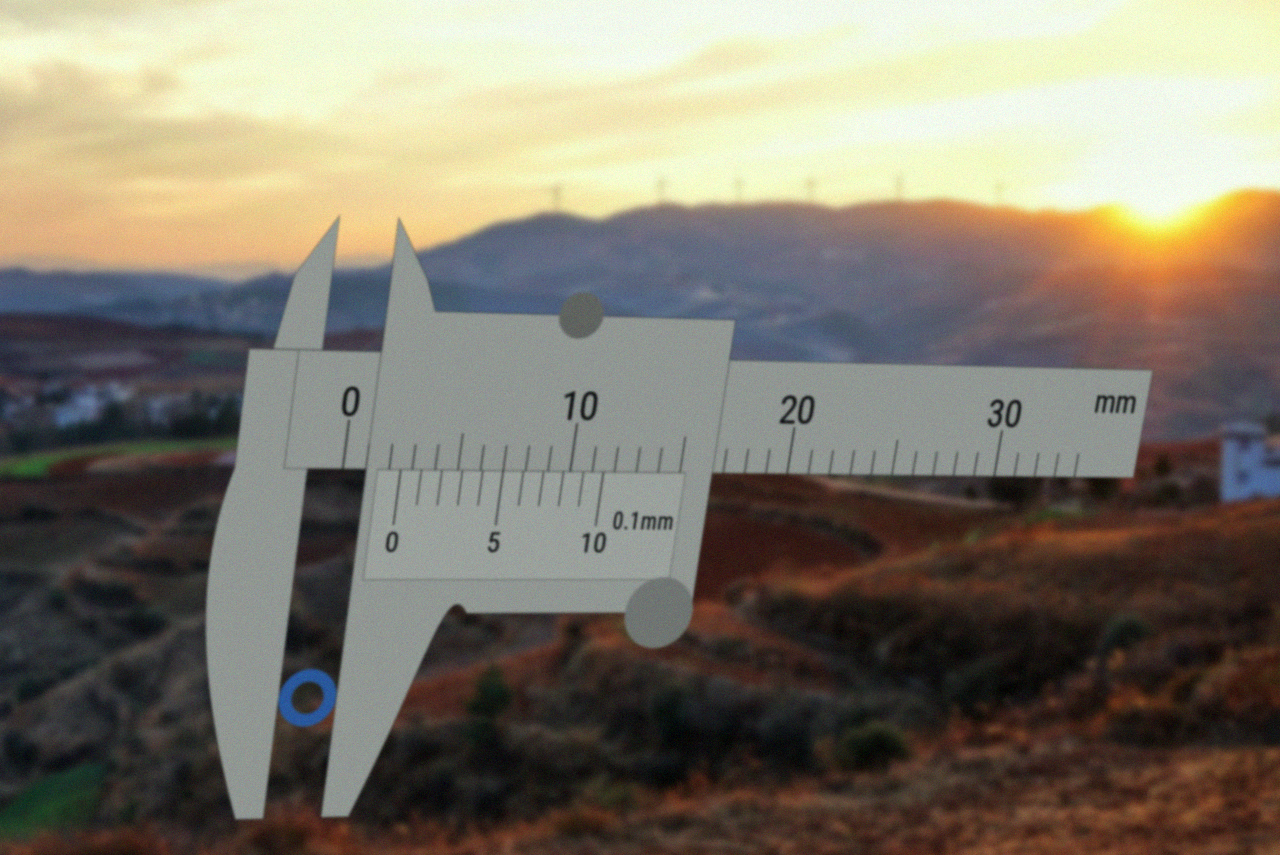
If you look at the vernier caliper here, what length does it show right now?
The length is 2.5 mm
